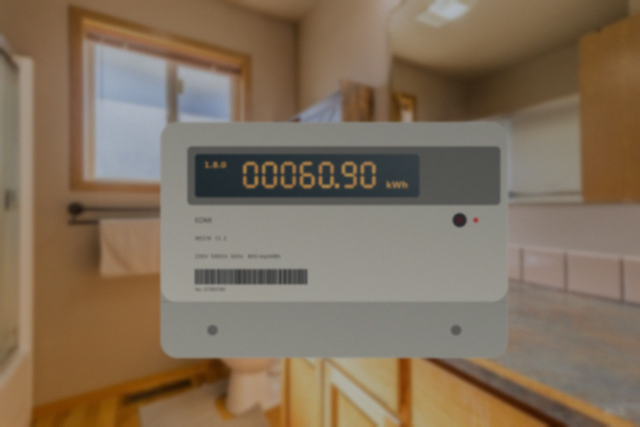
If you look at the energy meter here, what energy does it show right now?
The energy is 60.90 kWh
